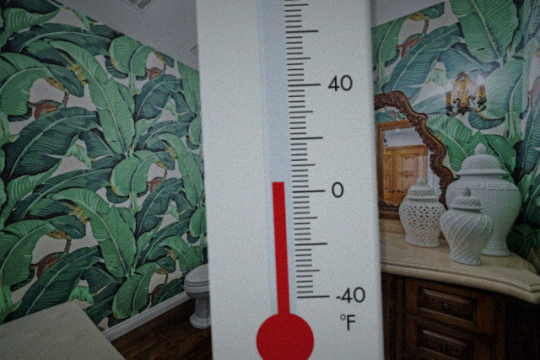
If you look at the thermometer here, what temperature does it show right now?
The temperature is 4 °F
